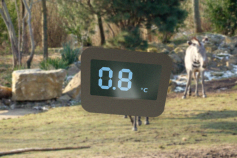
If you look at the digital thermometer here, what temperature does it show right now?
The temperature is 0.8 °C
